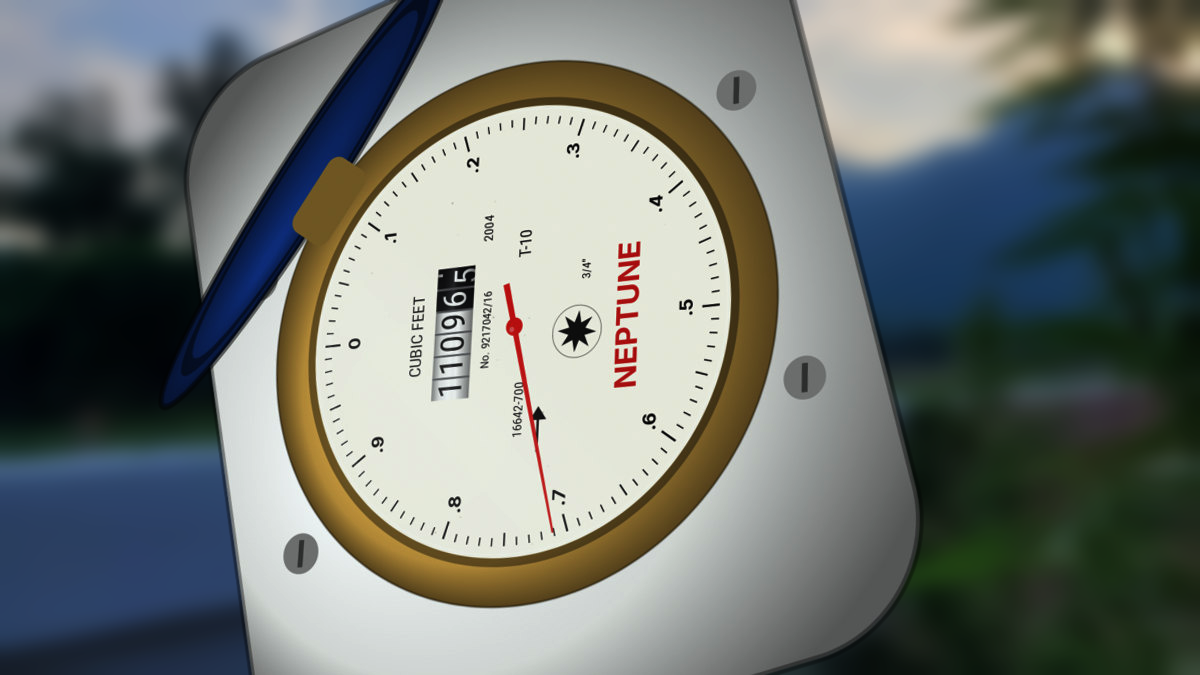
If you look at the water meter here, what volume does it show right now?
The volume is 110964.71 ft³
